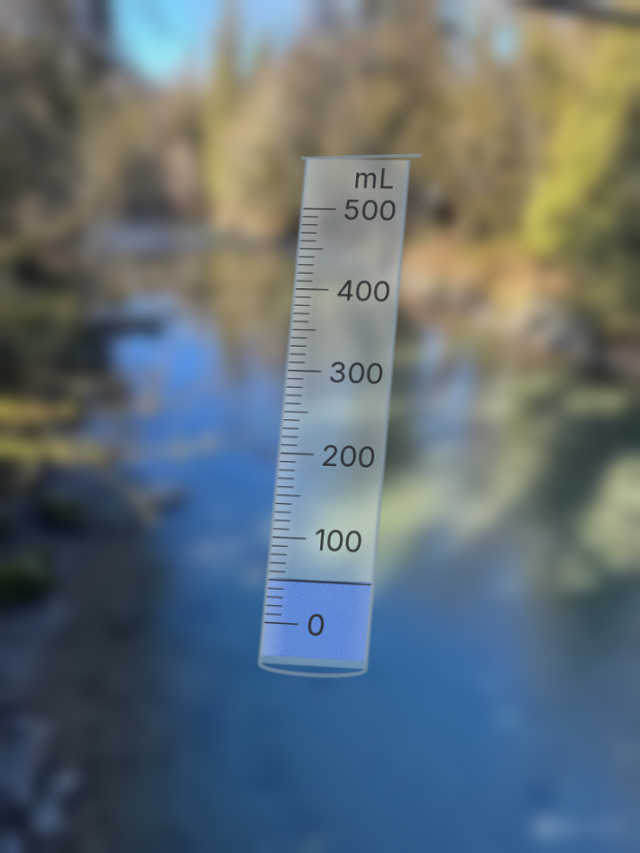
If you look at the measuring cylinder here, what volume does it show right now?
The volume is 50 mL
